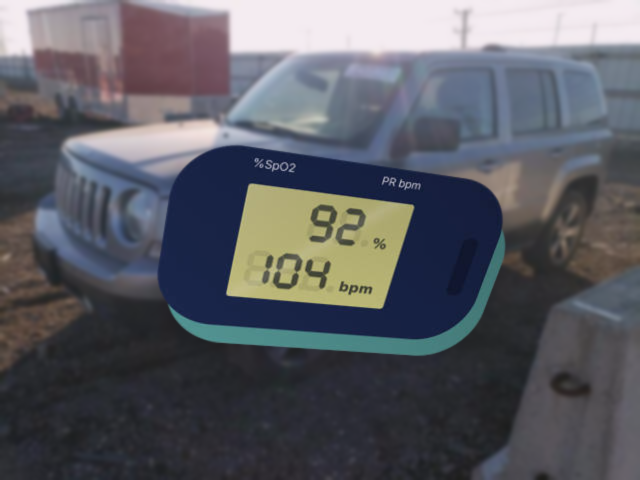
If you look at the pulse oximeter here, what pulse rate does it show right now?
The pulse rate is 104 bpm
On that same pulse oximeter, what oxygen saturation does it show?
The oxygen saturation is 92 %
